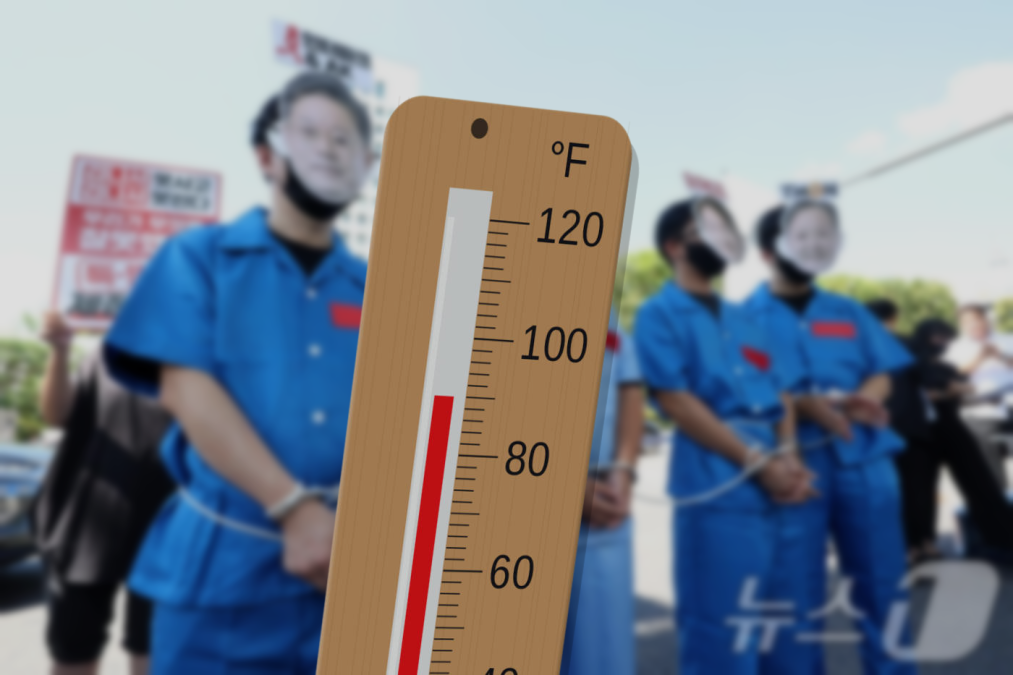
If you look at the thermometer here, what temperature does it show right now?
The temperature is 90 °F
